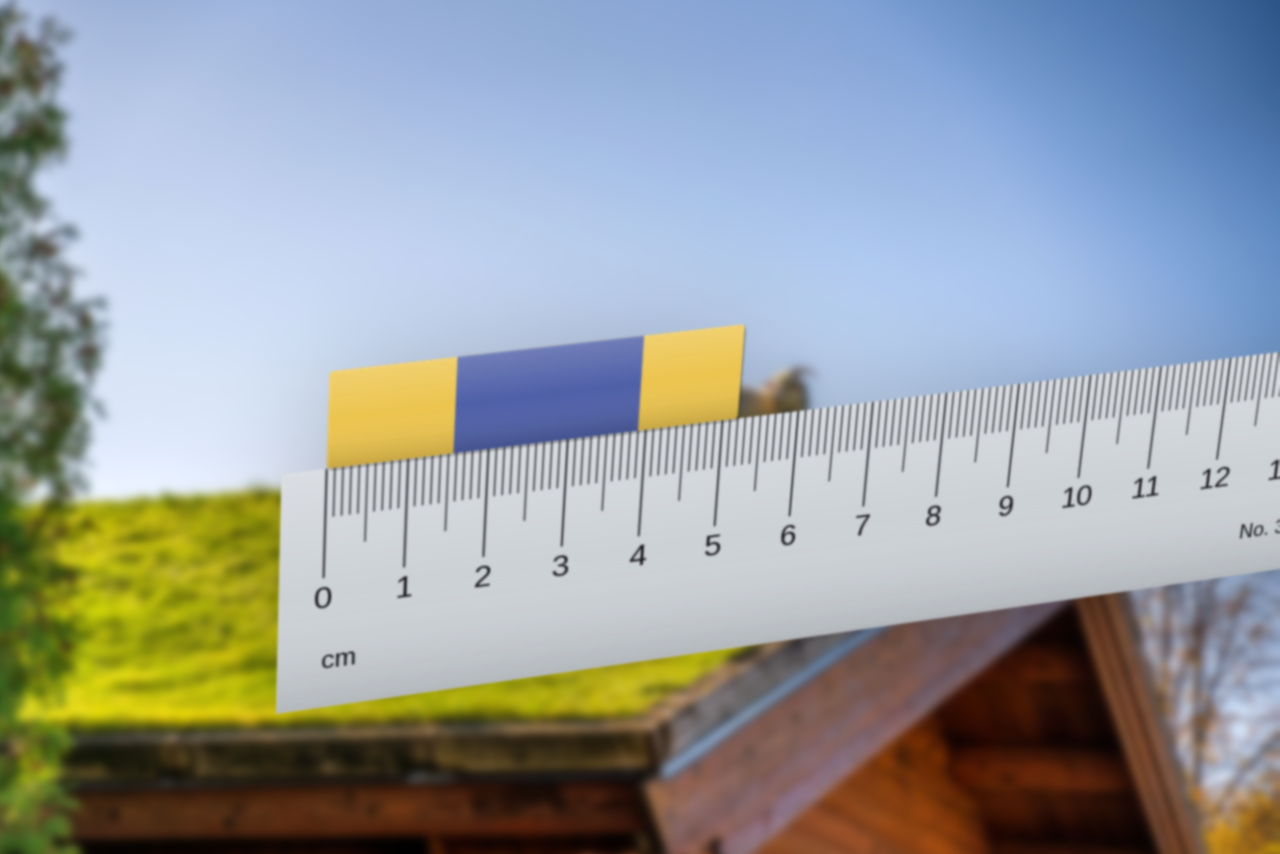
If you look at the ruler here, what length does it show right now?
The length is 5.2 cm
